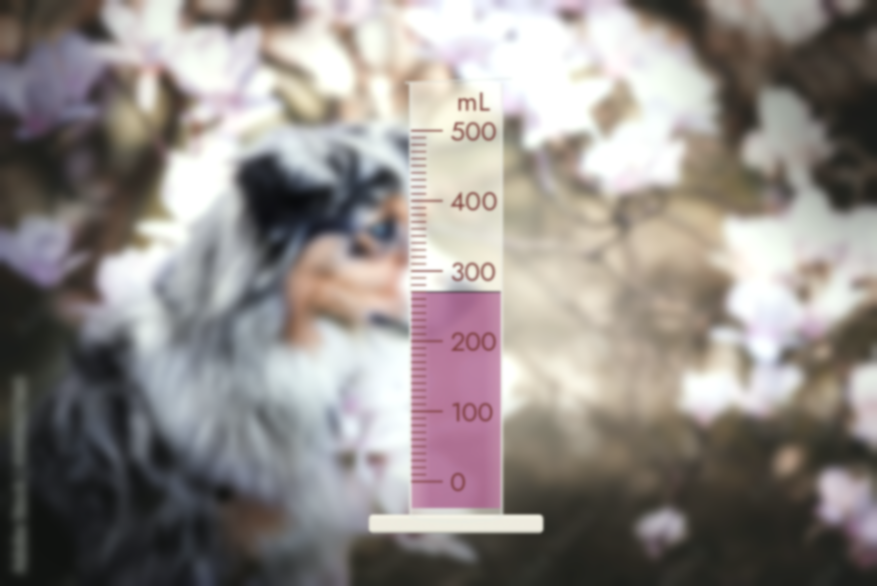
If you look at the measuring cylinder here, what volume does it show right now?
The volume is 270 mL
